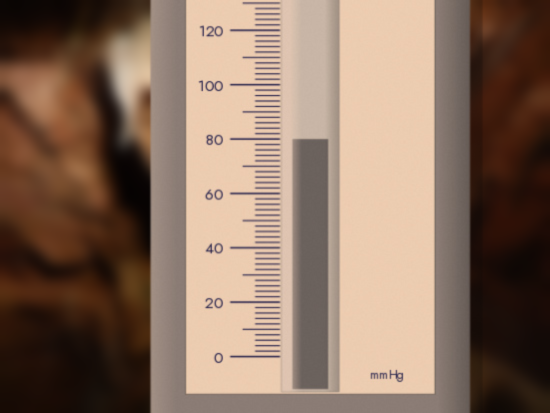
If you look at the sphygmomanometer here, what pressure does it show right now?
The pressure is 80 mmHg
